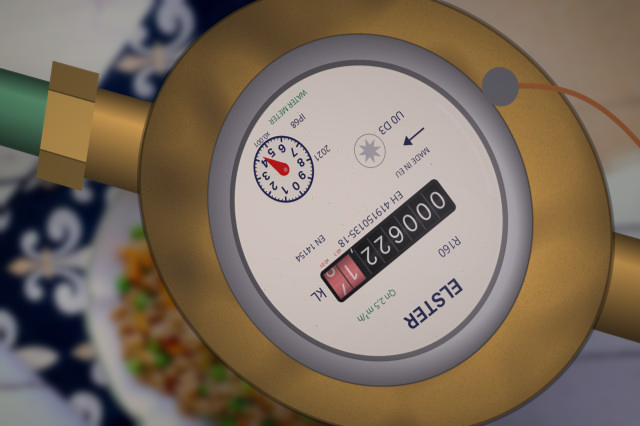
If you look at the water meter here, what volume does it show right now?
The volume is 622.174 kL
